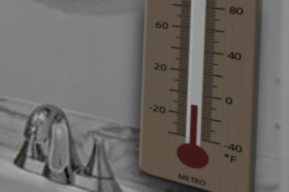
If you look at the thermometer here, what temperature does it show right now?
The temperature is -10 °F
